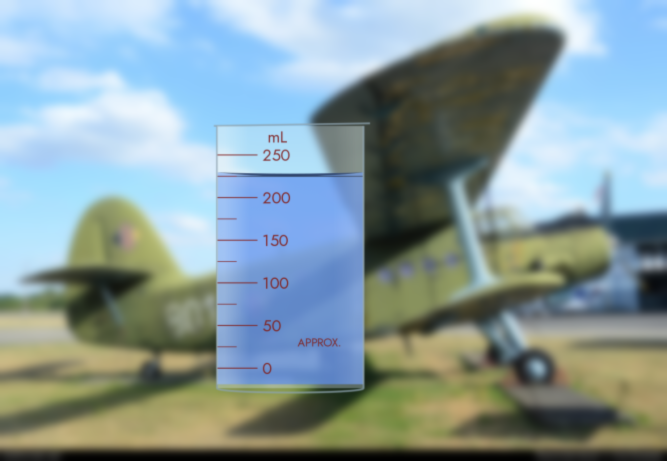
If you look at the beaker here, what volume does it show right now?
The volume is 225 mL
